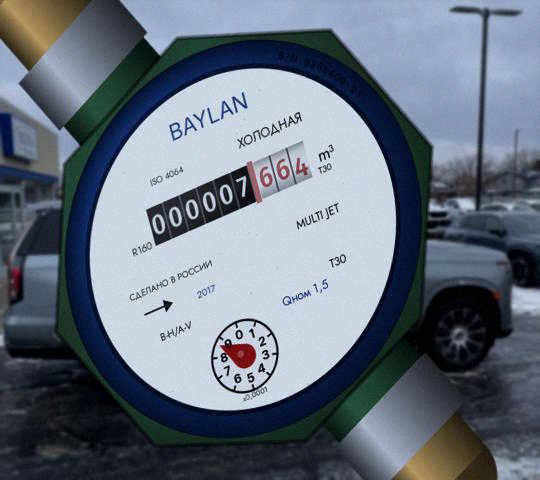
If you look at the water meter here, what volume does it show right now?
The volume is 7.6638 m³
